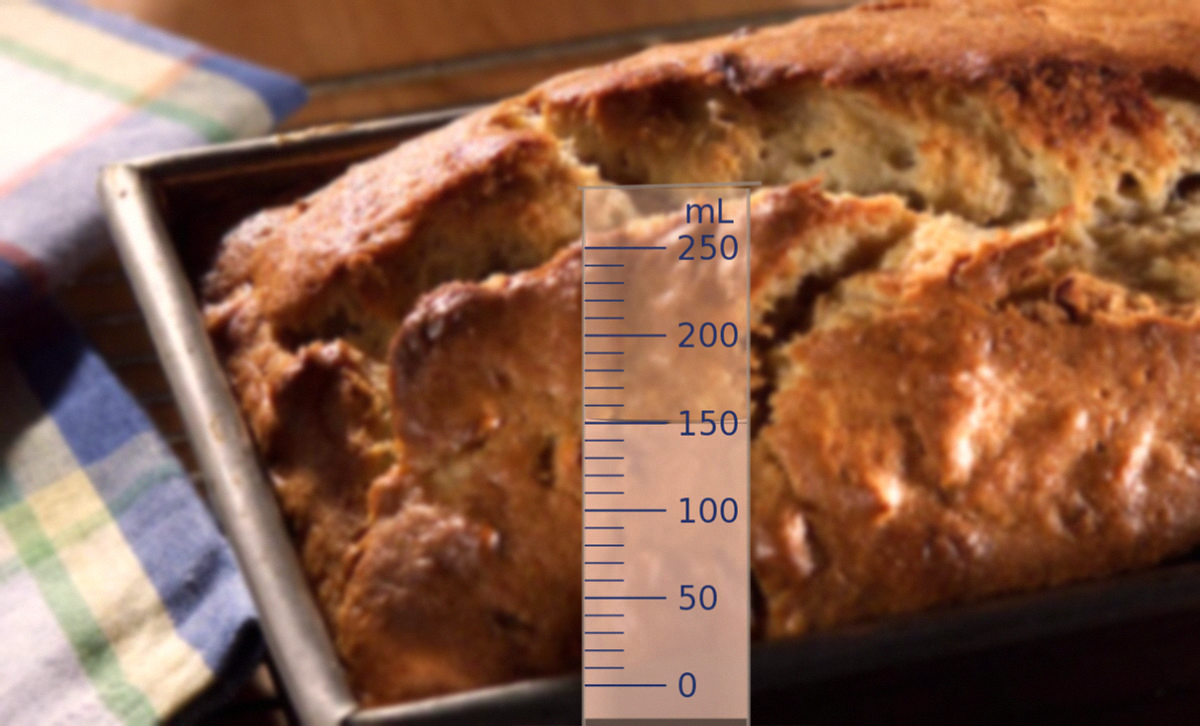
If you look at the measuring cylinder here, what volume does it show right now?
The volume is 150 mL
